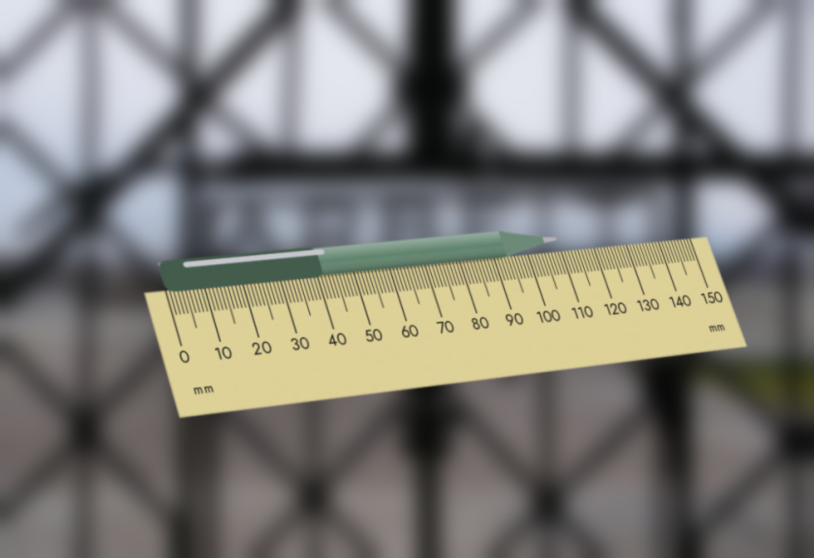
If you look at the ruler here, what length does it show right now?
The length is 110 mm
